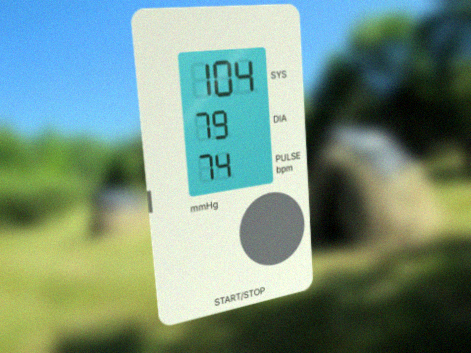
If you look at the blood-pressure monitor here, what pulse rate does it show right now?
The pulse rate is 74 bpm
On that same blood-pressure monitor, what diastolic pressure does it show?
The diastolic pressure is 79 mmHg
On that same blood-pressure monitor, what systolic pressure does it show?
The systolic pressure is 104 mmHg
